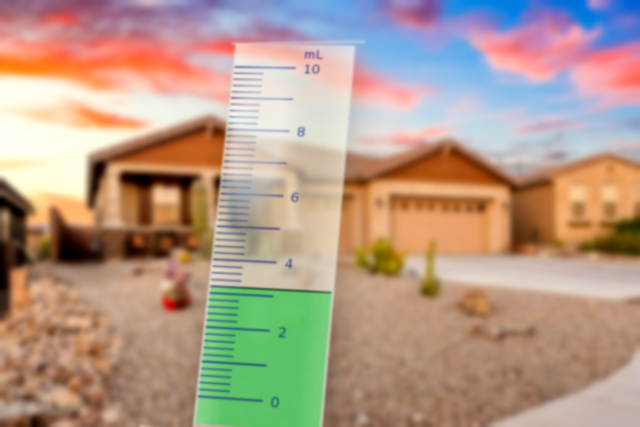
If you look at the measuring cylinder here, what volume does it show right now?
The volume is 3.2 mL
